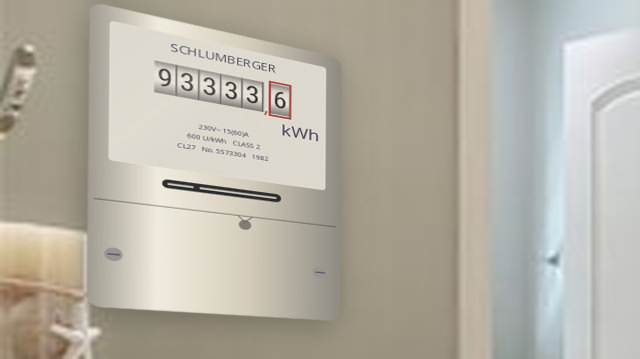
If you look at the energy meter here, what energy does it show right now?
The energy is 93333.6 kWh
